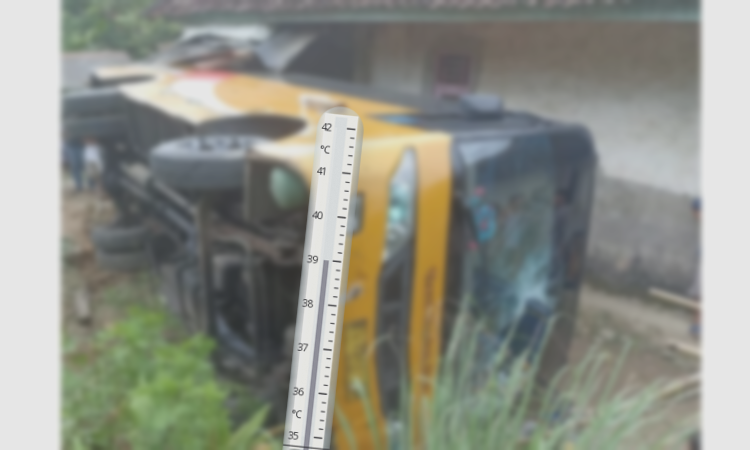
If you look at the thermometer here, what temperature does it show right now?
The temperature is 39 °C
